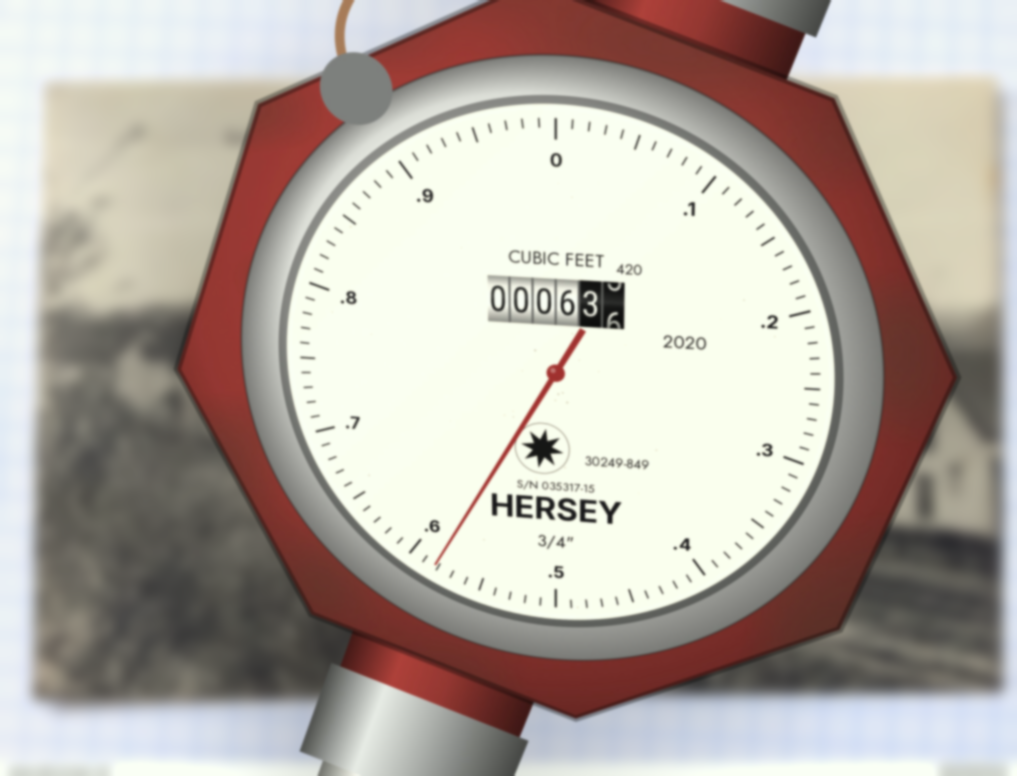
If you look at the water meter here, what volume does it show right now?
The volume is 635.58 ft³
